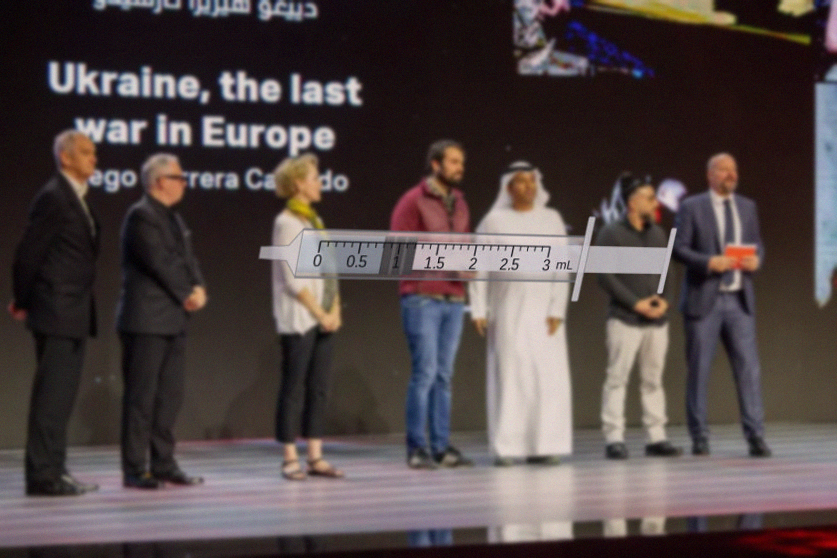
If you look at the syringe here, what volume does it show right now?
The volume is 0.8 mL
